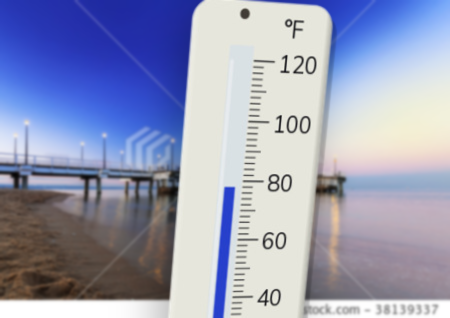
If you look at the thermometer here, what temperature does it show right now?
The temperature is 78 °F
